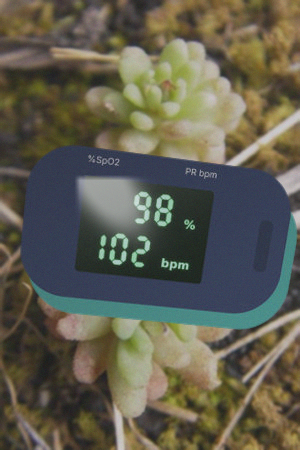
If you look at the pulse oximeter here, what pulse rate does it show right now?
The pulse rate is 102 bpm
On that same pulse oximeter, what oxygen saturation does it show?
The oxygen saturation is 98 %
